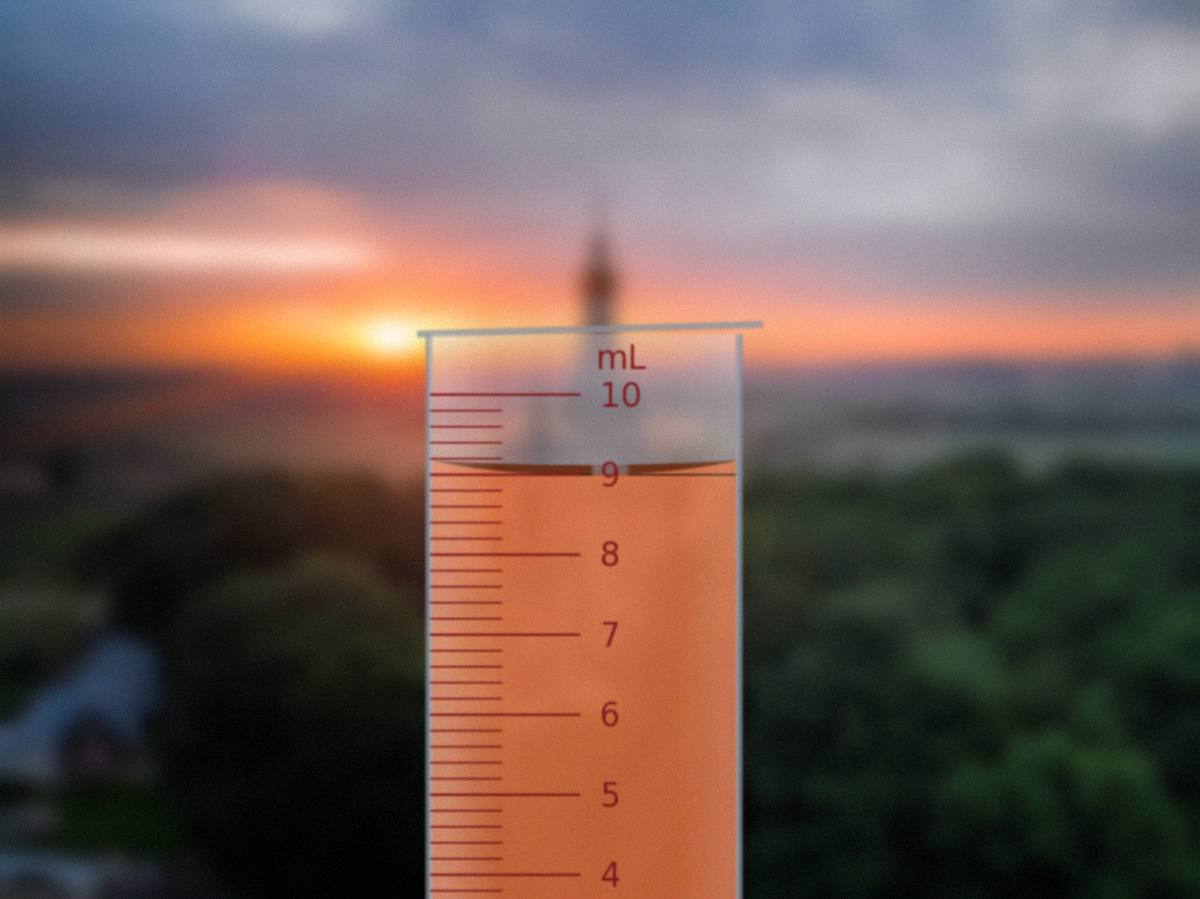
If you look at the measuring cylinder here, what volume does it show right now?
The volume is 9 mL
